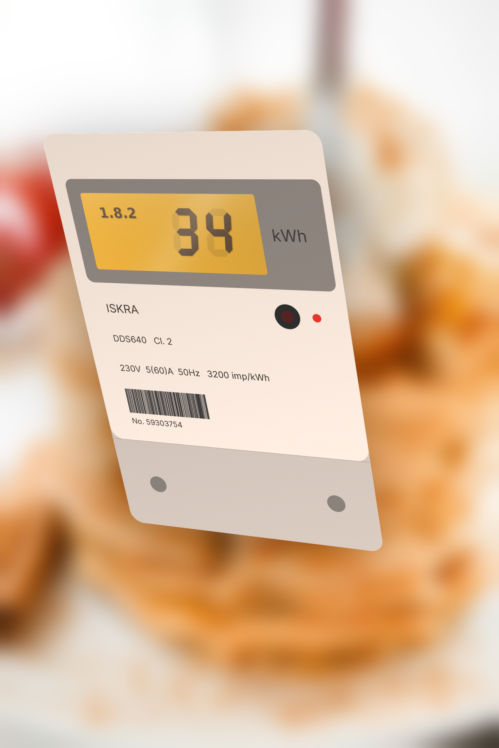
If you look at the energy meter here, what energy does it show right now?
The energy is 34 kWh
